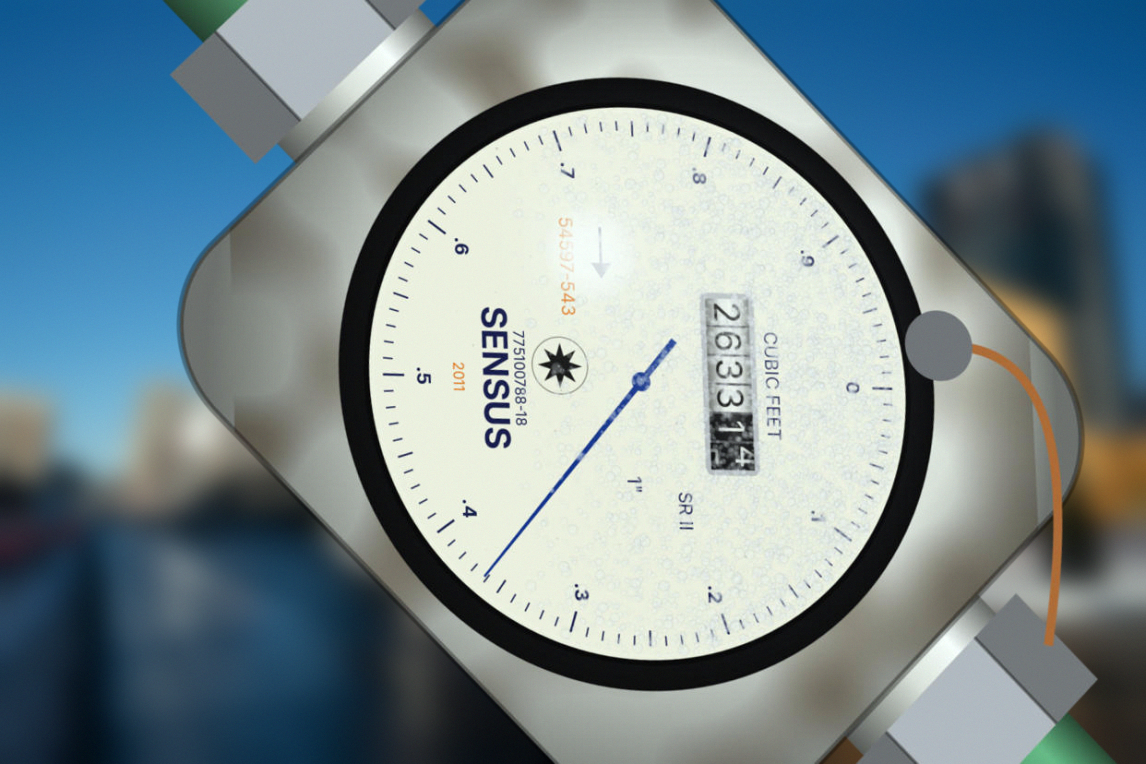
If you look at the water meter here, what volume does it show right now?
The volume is 263314.36 ft³
